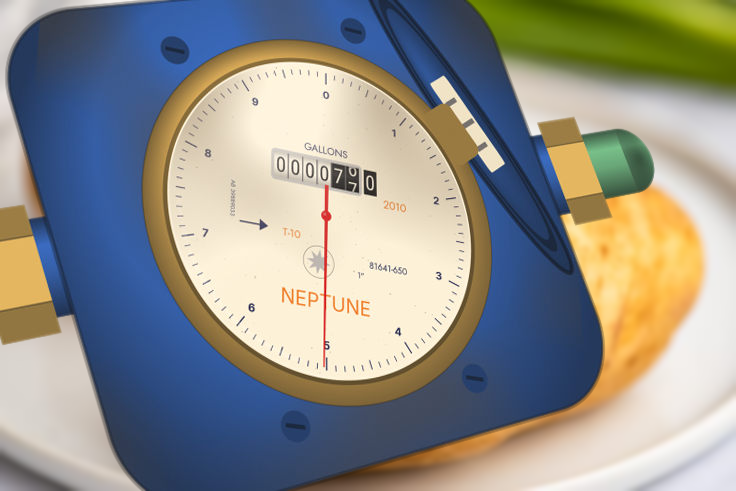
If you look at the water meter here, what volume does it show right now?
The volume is 765.0 gal
